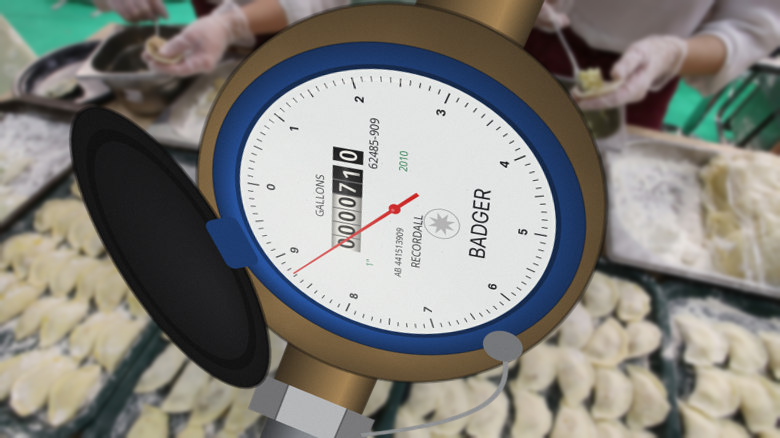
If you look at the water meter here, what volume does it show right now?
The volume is 708.7 gal
